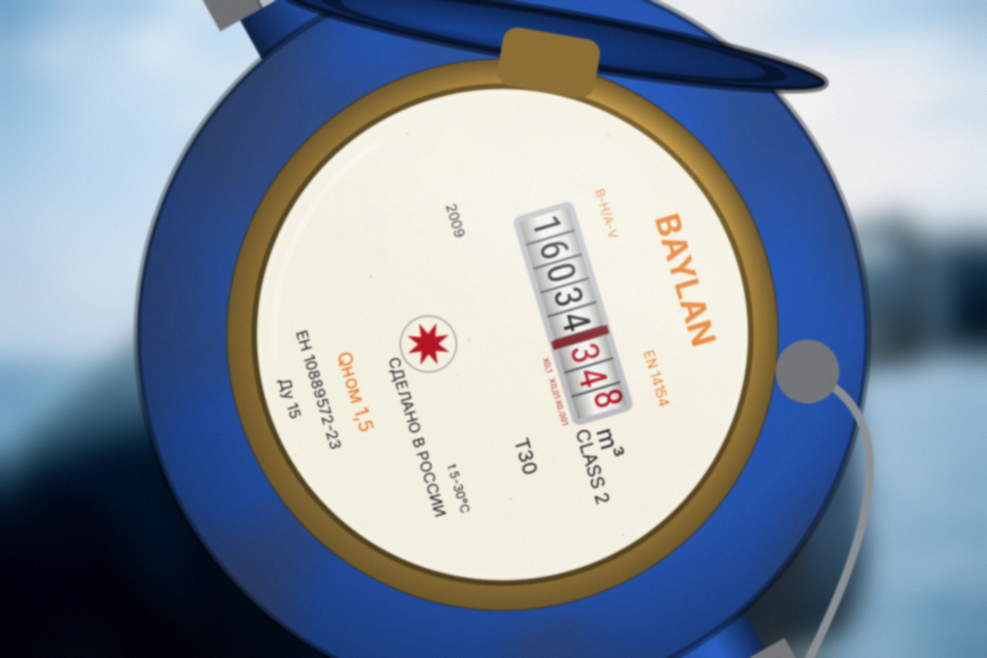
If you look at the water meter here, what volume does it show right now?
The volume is 16034.348 m³
